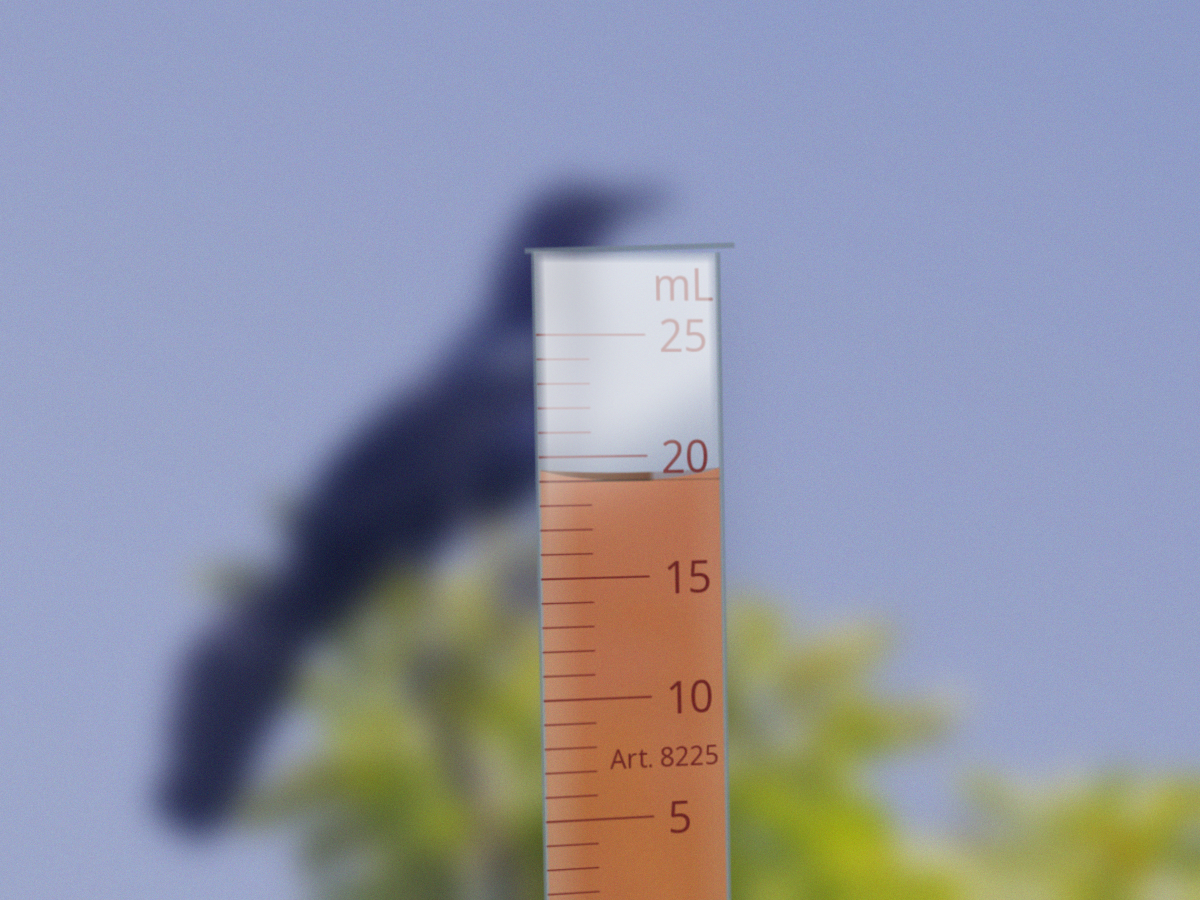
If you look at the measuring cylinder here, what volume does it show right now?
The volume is 19 mL
